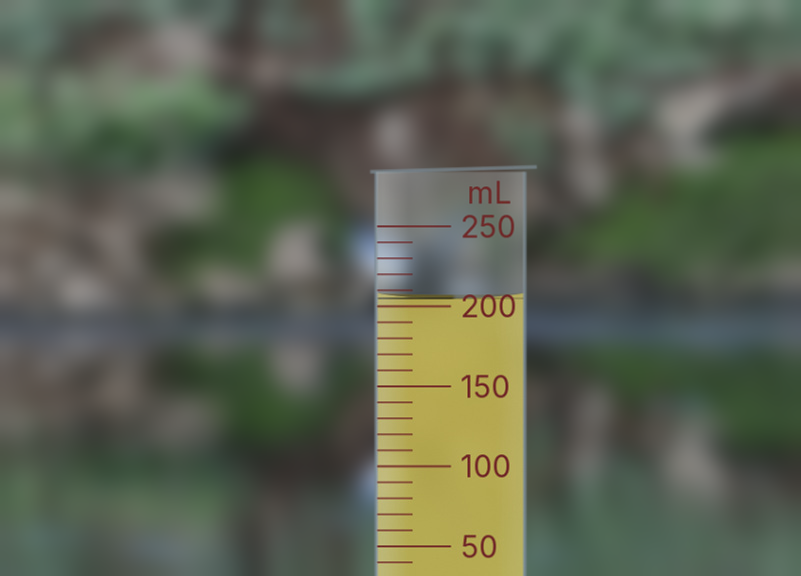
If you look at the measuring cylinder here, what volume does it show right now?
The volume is 205 mL
